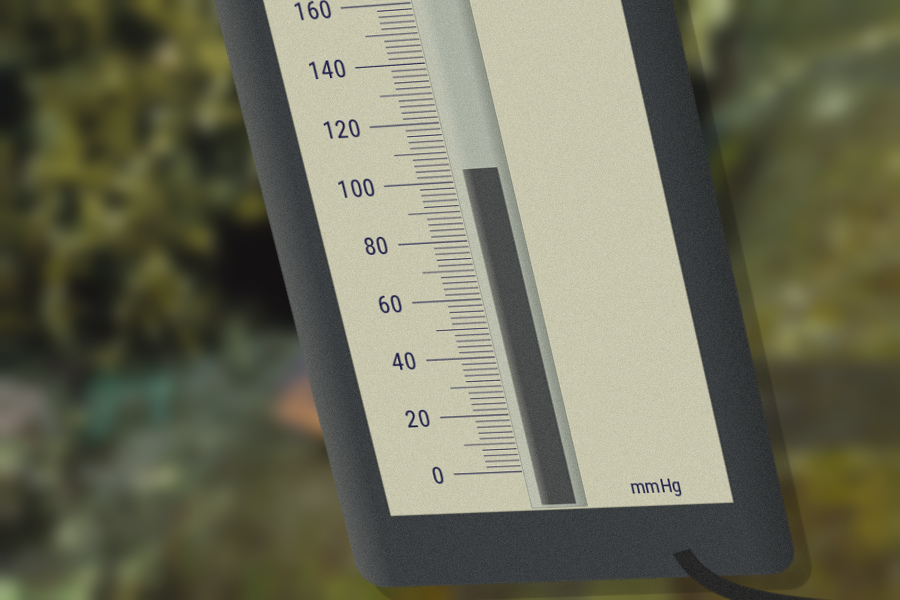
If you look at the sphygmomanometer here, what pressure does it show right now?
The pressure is 104 mmHg
